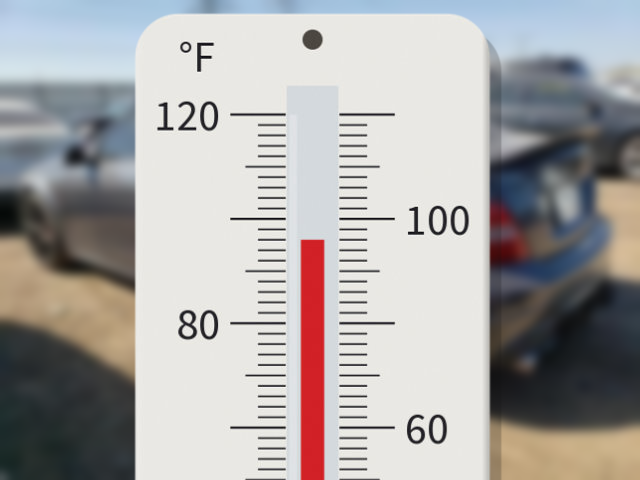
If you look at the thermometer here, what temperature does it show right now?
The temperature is 96 °F
